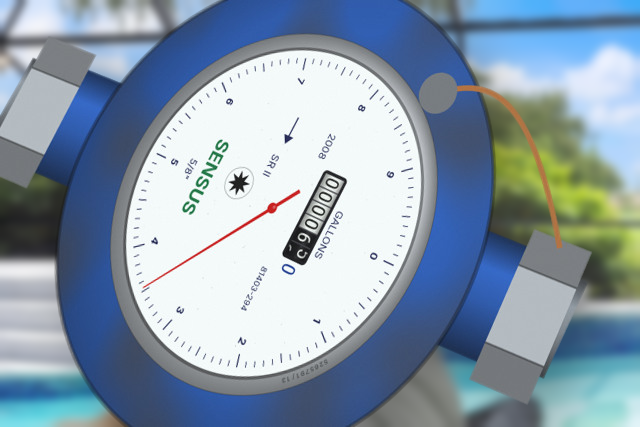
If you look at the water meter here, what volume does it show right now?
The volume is 653.5 gal
